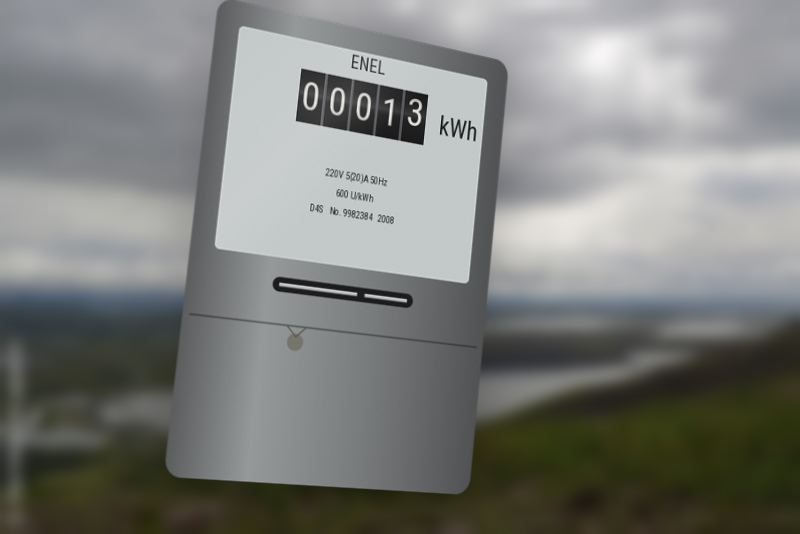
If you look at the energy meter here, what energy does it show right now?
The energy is 13 kWh
